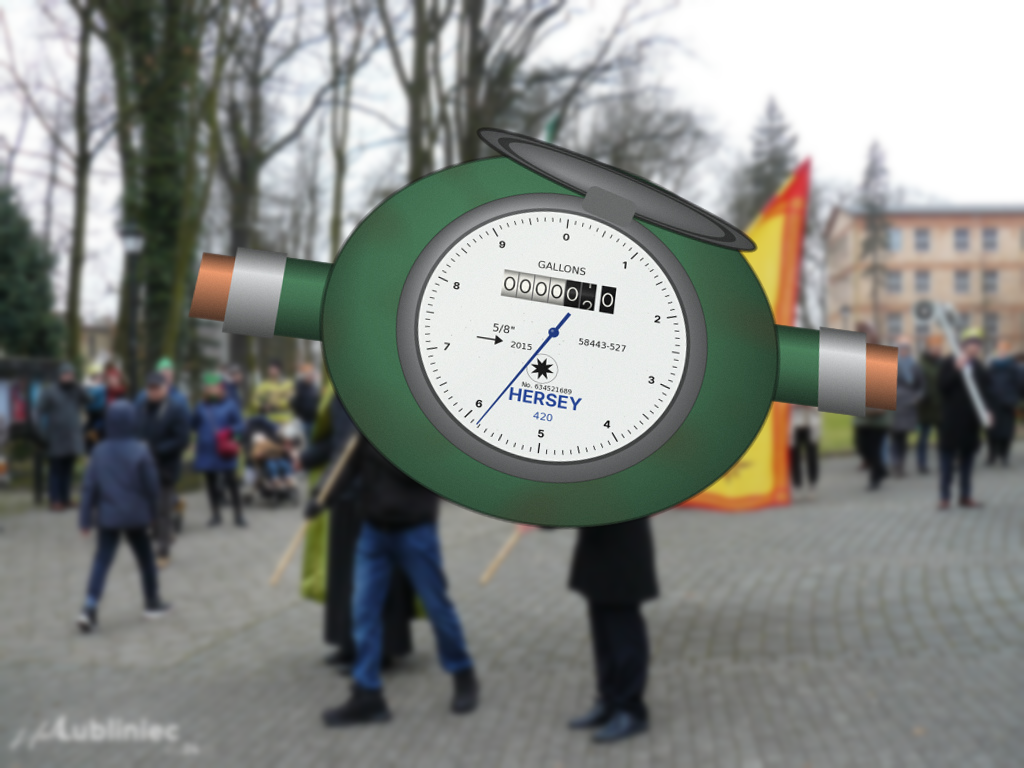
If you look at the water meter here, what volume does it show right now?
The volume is 15.8 gal
